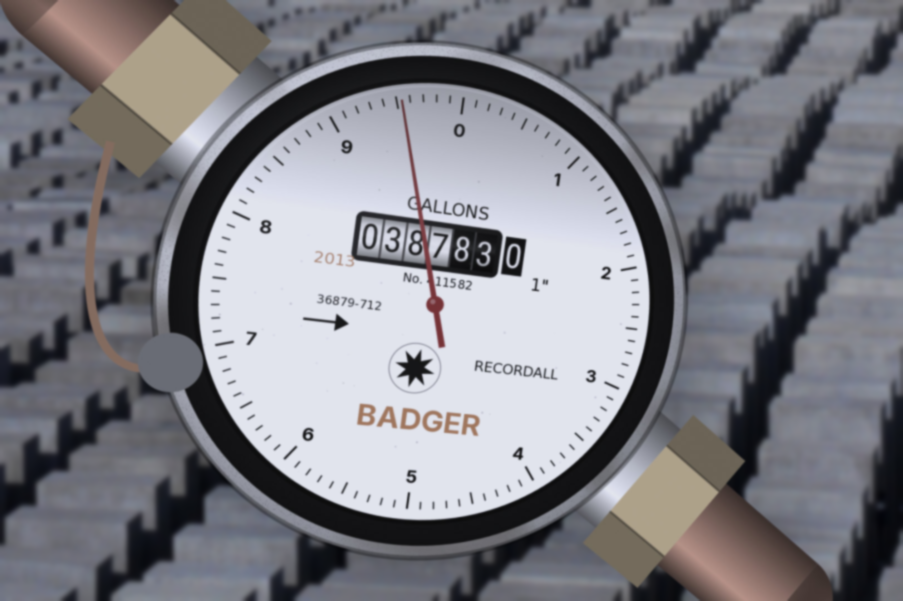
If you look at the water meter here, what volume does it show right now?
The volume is 387829.5 gal
